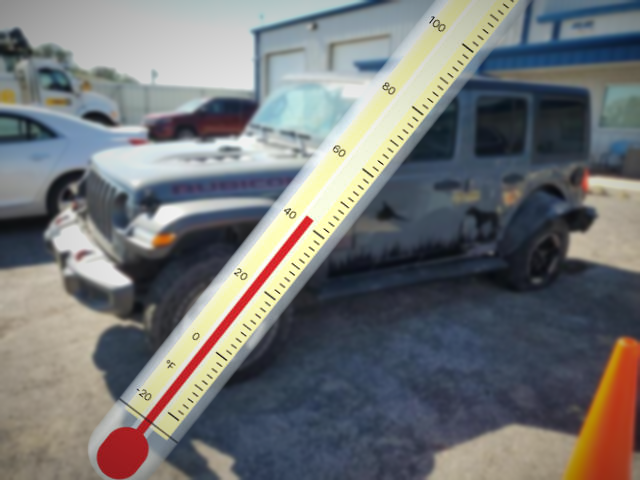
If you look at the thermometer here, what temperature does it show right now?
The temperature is 42 °F
